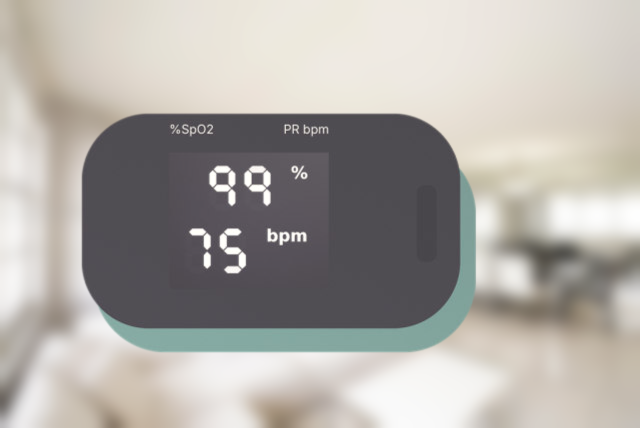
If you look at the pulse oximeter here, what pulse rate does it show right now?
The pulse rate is 75 bpm
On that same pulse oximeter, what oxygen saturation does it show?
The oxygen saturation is 99 %
